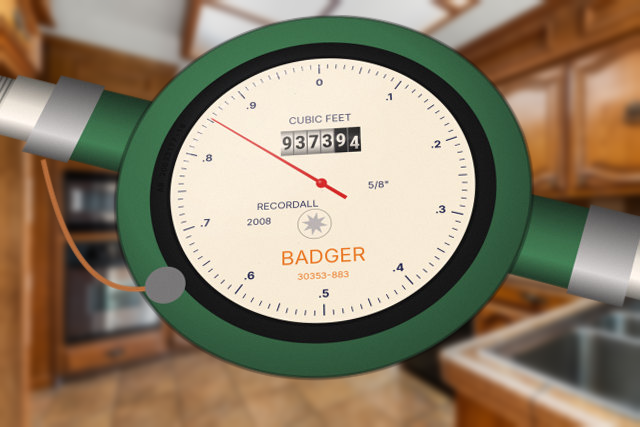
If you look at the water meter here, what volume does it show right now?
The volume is 937393.85 ft³
